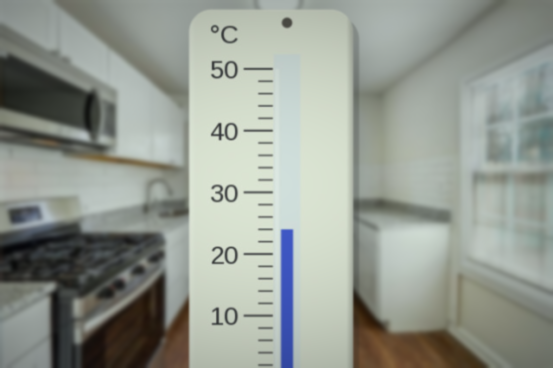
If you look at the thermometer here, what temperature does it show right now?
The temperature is 24 °C
